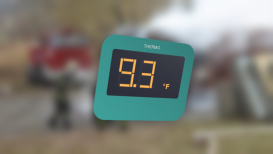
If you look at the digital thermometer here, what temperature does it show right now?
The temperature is 9.3 °F
